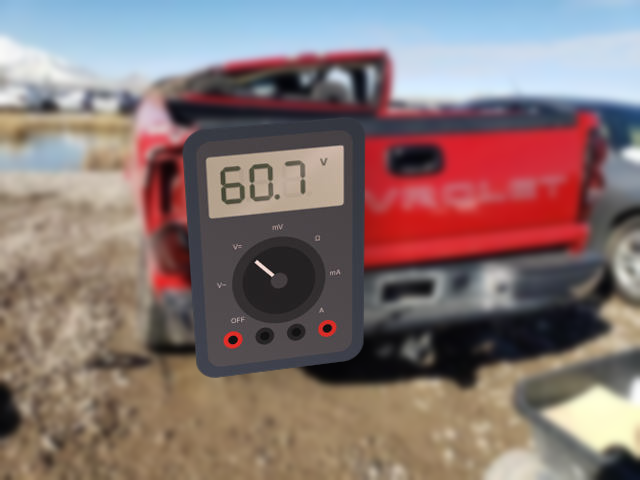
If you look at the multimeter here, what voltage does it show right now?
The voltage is 60.7 V
